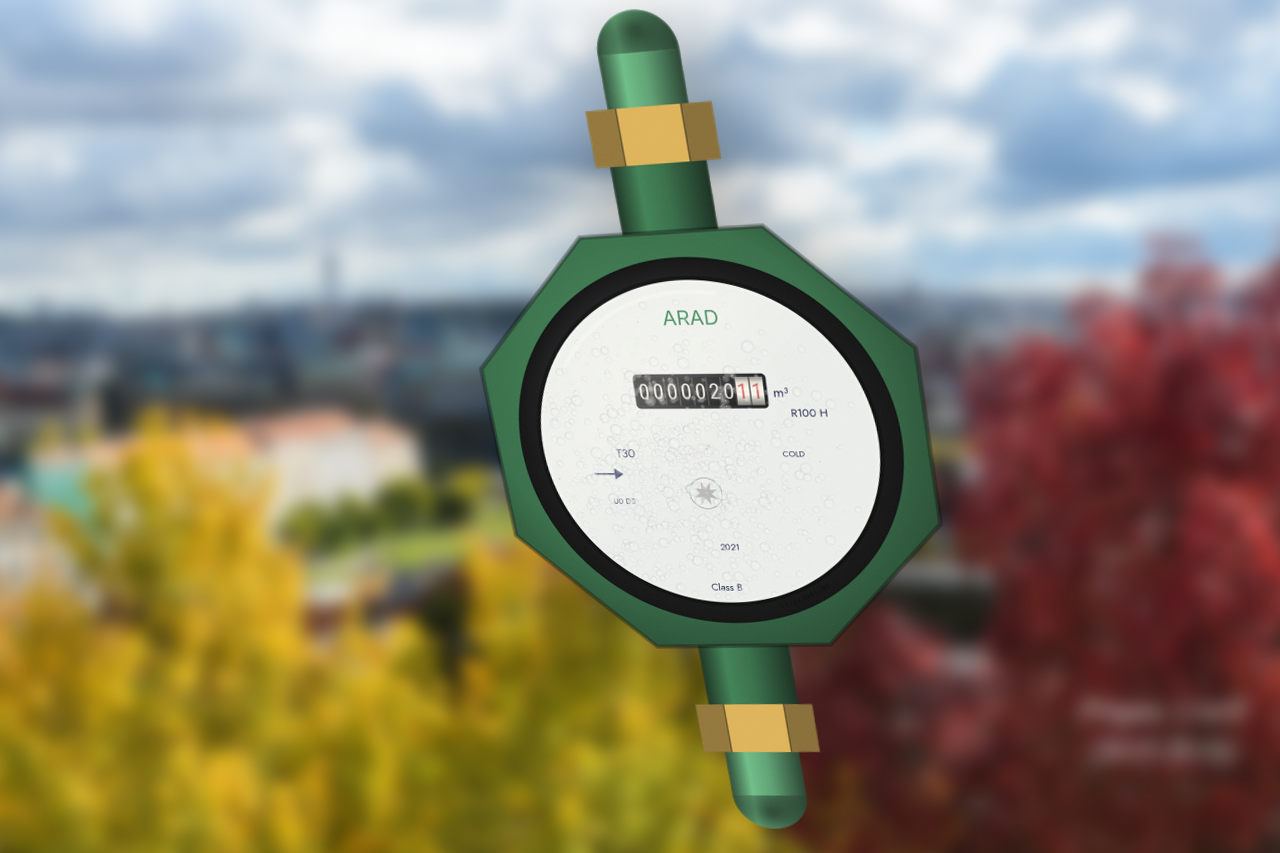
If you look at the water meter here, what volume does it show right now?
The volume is 20.11 m³
